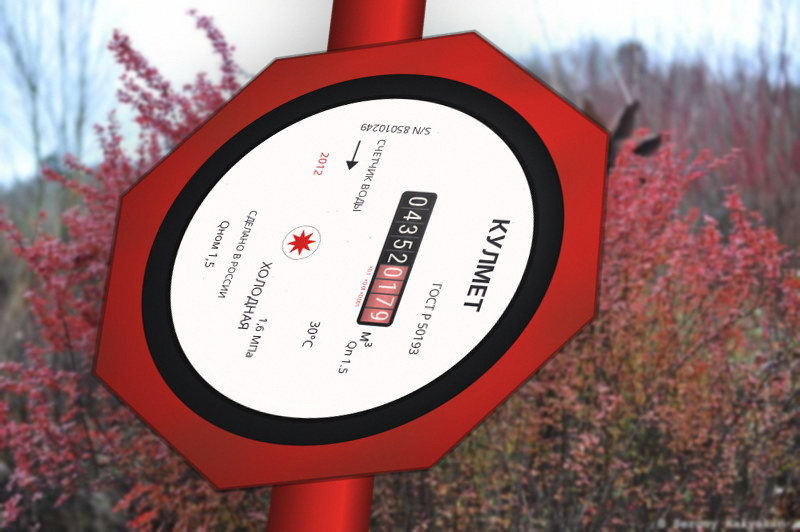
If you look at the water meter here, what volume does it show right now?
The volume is 4352.0179 m³
